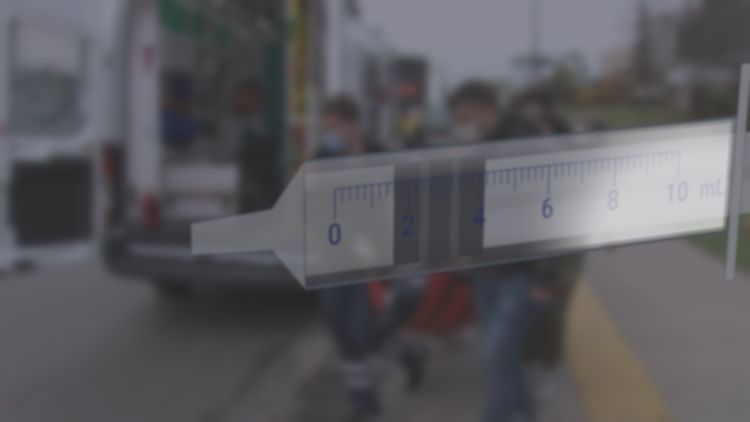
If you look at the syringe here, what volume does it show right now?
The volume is 1.6 mL
